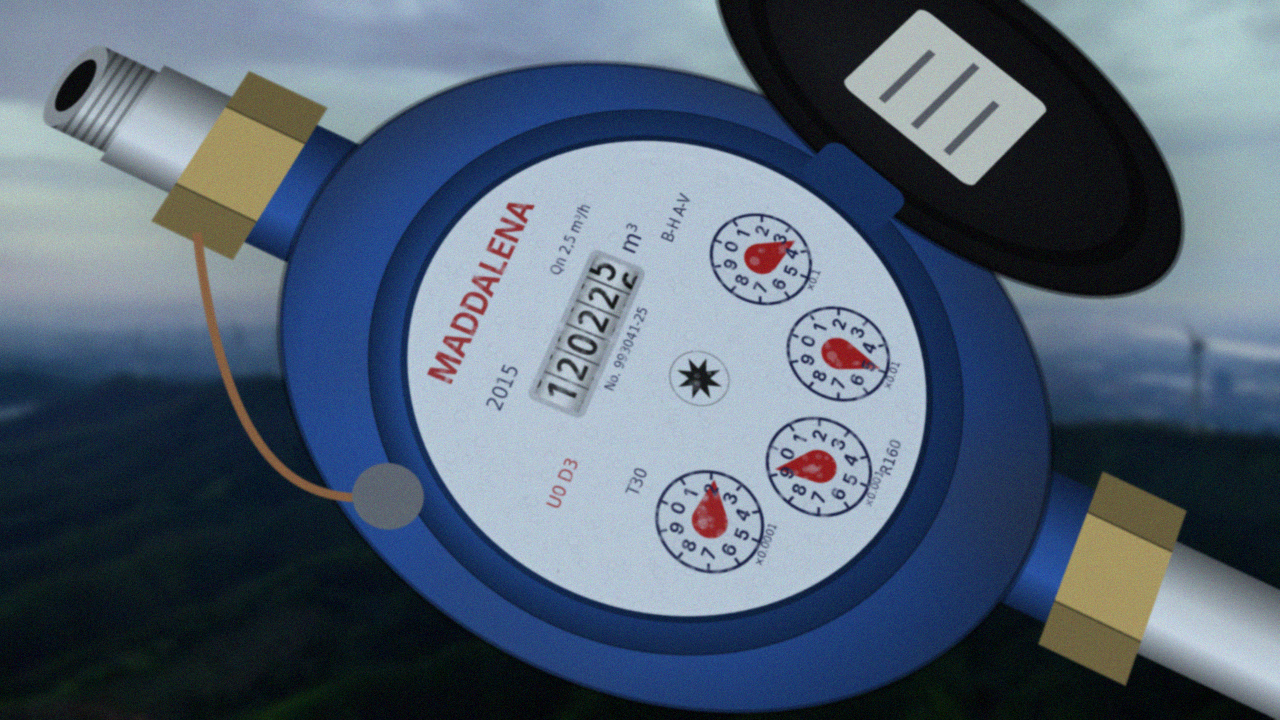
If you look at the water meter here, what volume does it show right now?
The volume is 120225.3492 m³
